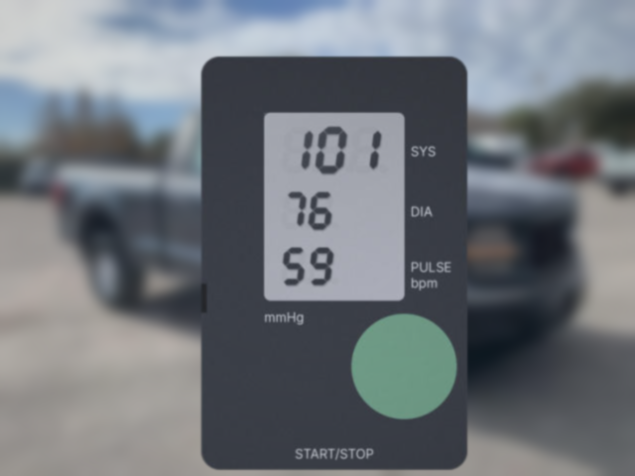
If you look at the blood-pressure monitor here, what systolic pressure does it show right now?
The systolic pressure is 101 mmHg
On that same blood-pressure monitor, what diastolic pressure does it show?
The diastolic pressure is 76 mmHg
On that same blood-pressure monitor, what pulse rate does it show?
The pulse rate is 59 bpm
